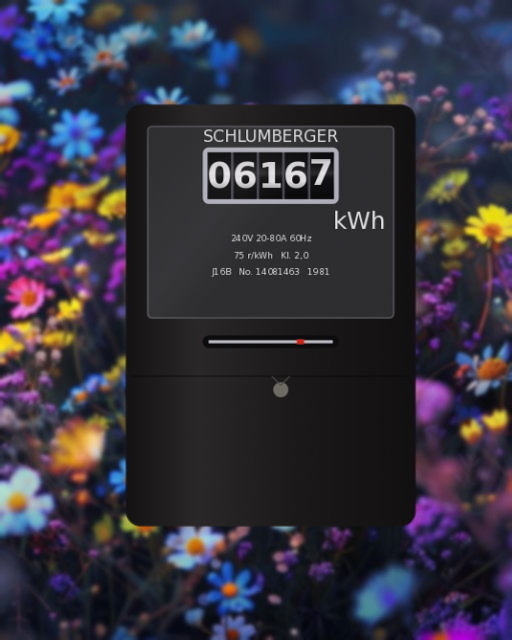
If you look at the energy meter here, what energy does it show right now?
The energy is 6167 kWh
